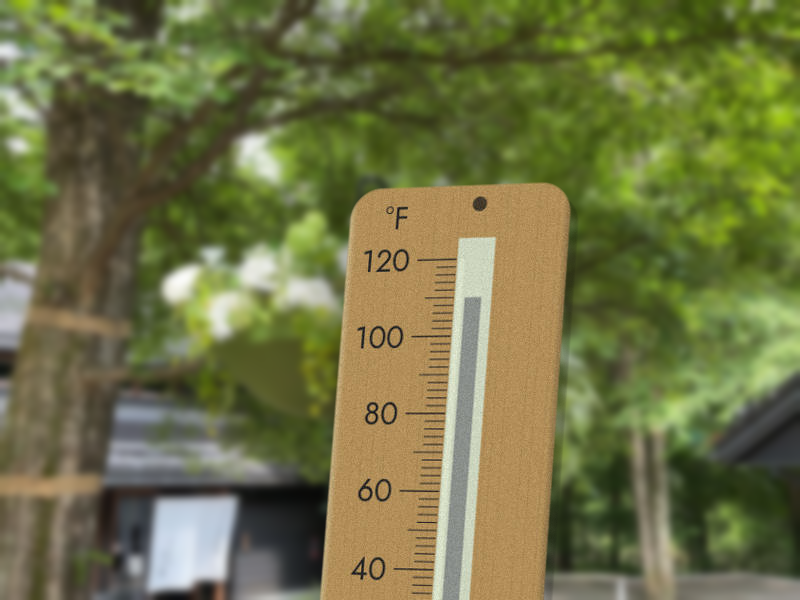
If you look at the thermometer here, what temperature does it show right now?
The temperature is 110 °F
